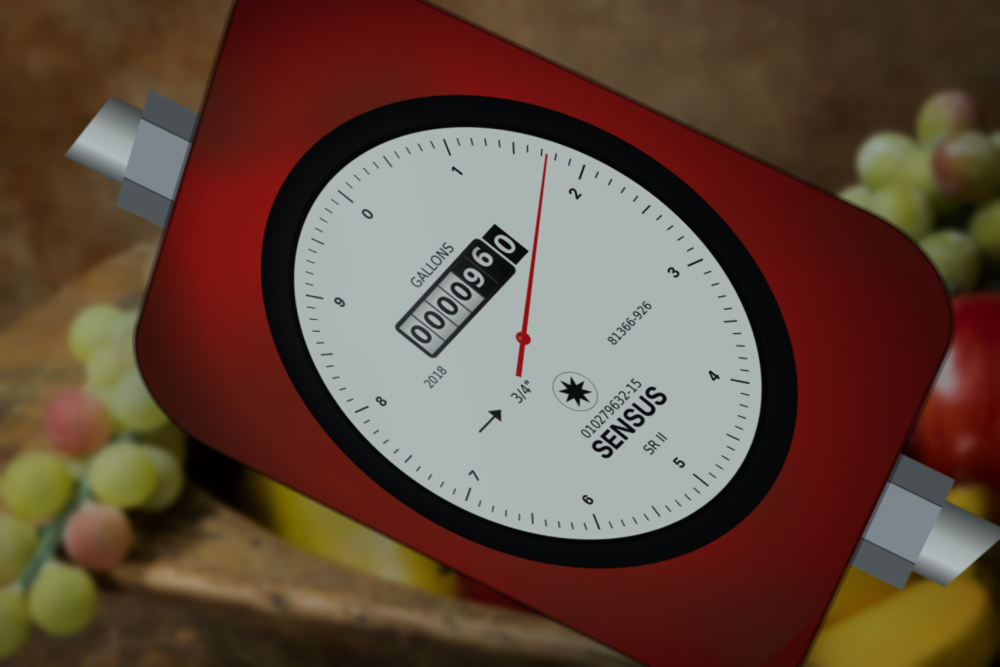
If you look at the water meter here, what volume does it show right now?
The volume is 961.7 gal
